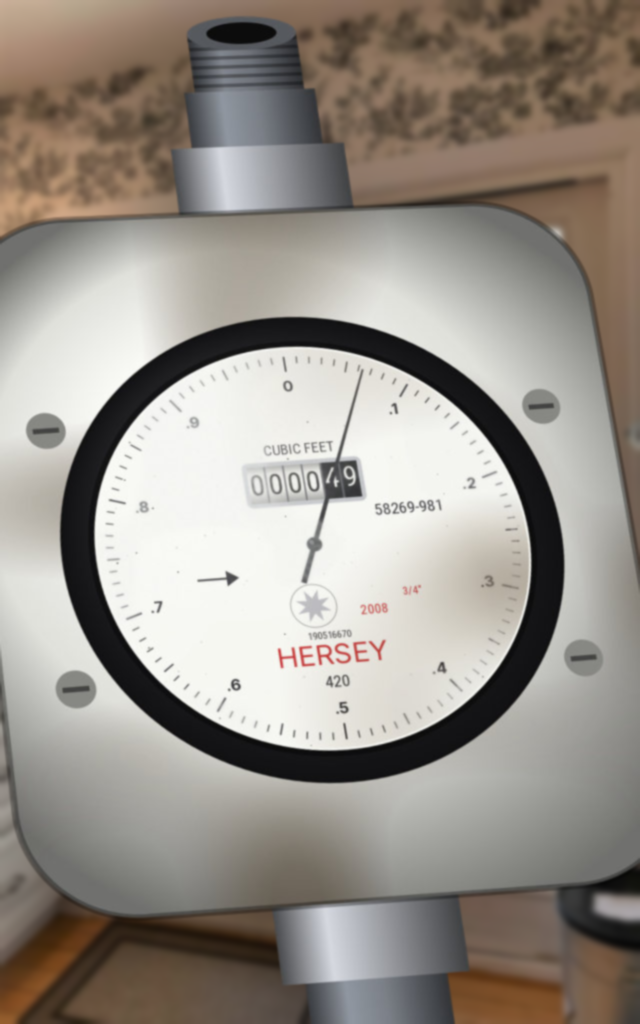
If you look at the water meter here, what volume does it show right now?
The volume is 49.06 ft³
